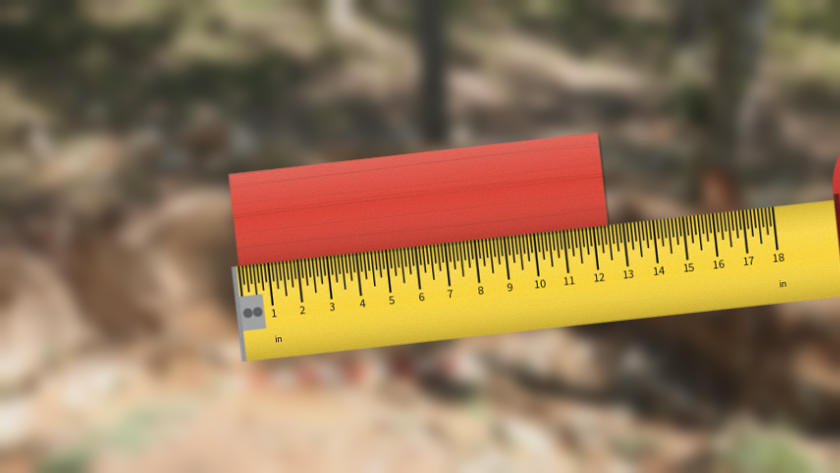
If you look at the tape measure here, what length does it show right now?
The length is 12.5 in
